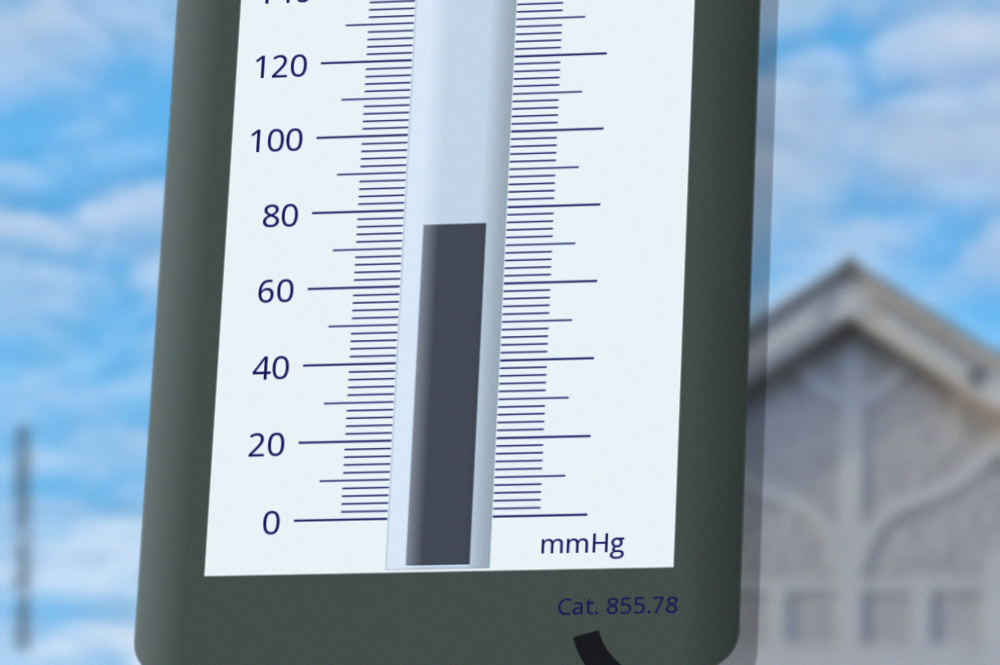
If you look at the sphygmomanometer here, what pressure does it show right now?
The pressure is 76 mmHg
